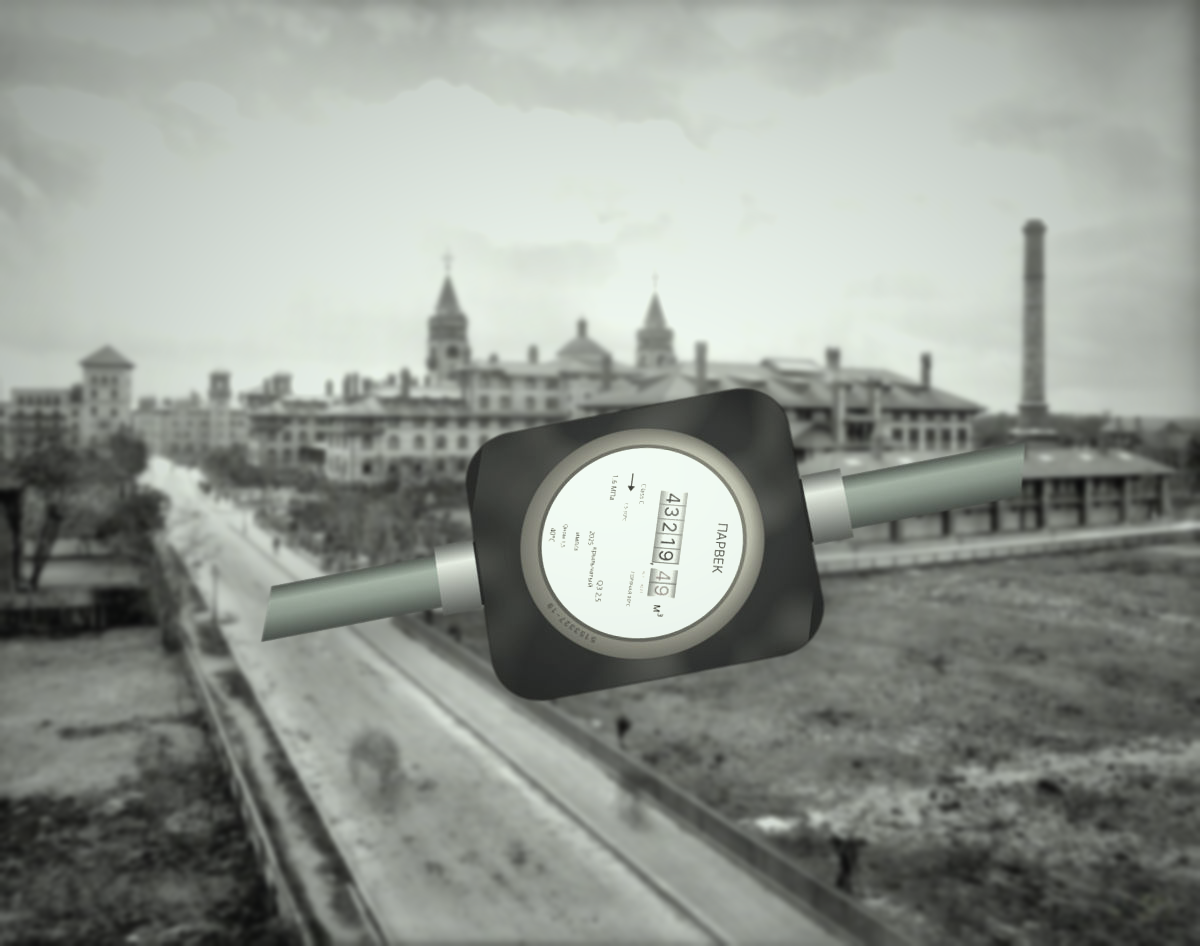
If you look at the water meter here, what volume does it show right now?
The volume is 43219.49 m³
